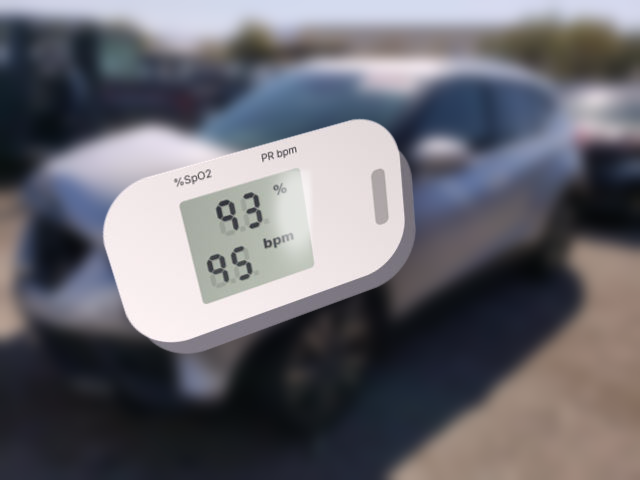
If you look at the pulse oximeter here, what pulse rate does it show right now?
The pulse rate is 95 bpm
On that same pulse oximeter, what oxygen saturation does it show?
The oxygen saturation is 93 %
